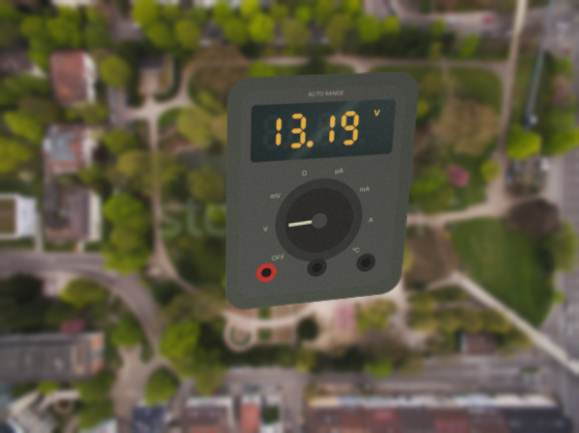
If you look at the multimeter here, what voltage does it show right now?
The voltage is 13.19 V
